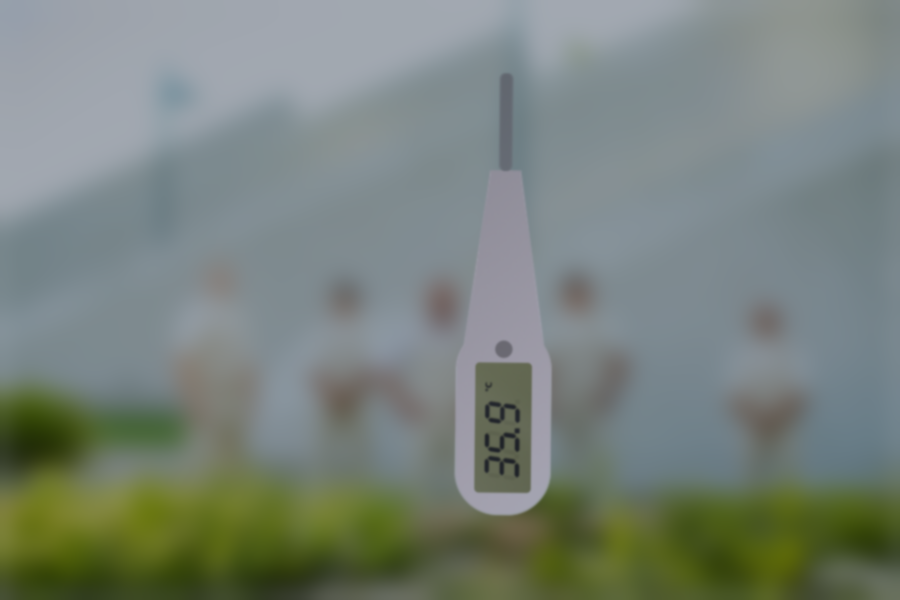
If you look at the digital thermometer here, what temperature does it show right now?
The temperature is 35.9 °C
